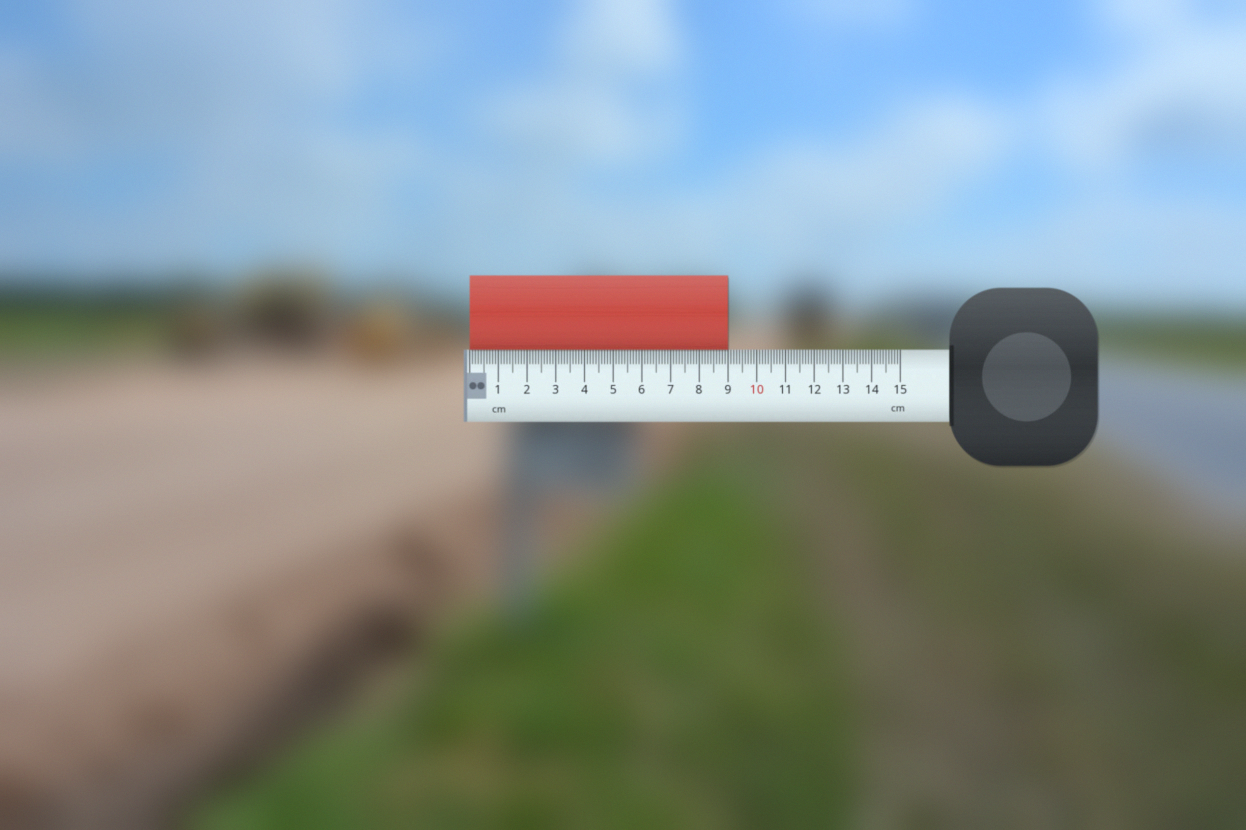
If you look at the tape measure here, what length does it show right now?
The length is 9 cm
